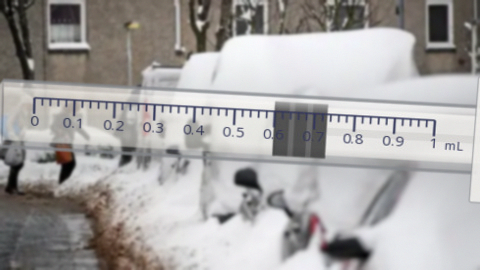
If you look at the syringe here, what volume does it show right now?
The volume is 0.6 mL
